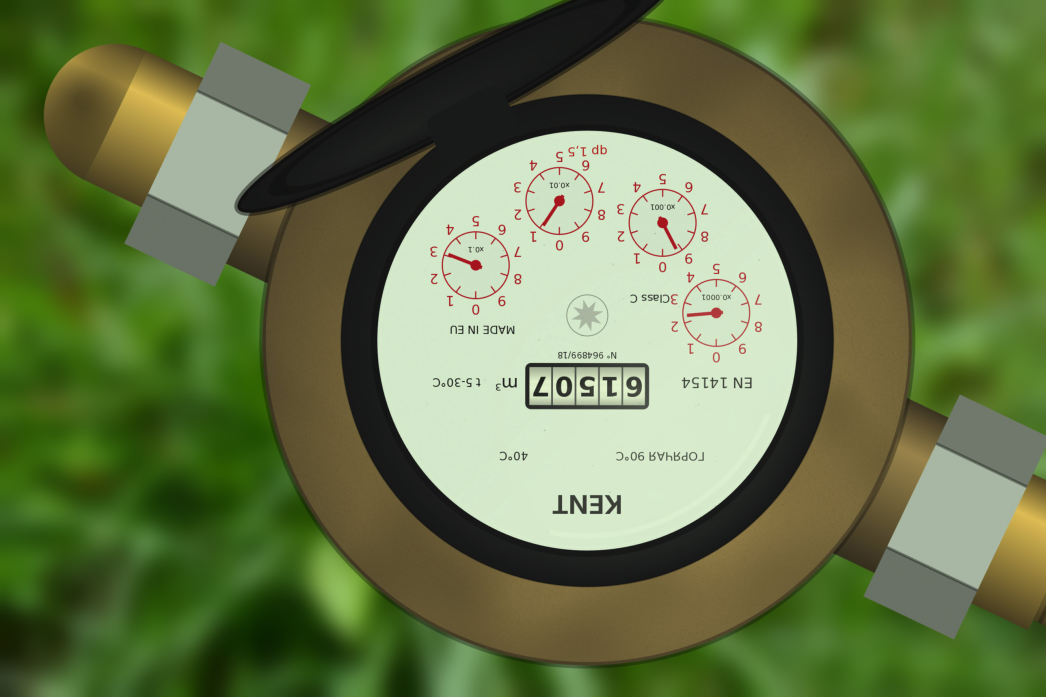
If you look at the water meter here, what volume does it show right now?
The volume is 61507.3092 m³
